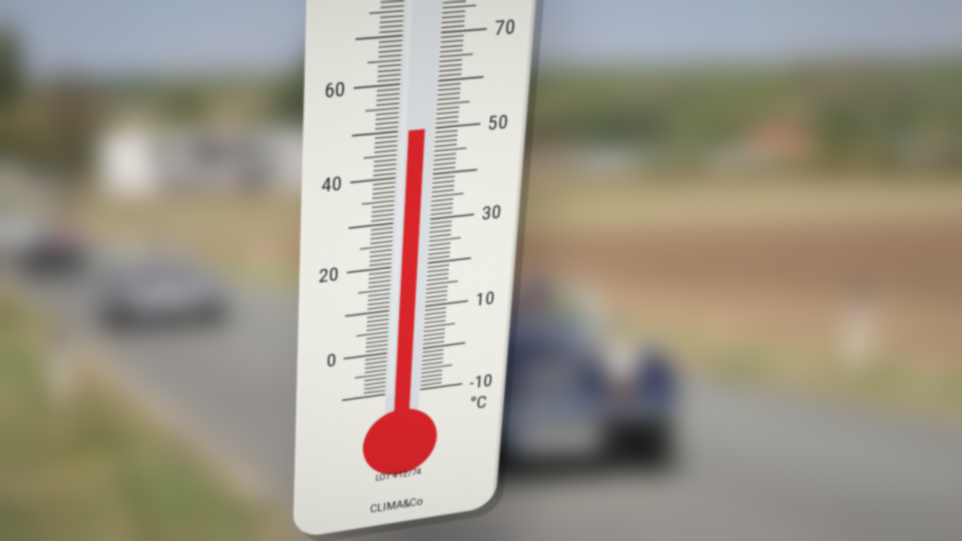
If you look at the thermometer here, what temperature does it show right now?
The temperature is 50 °C
